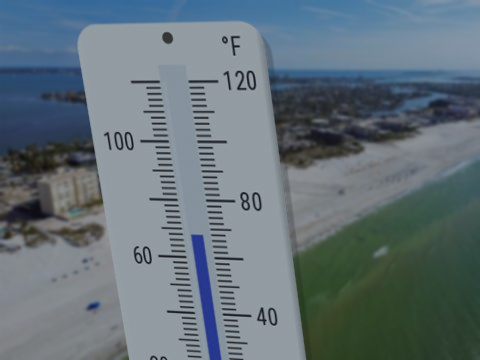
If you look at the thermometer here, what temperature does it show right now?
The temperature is 68 °F
